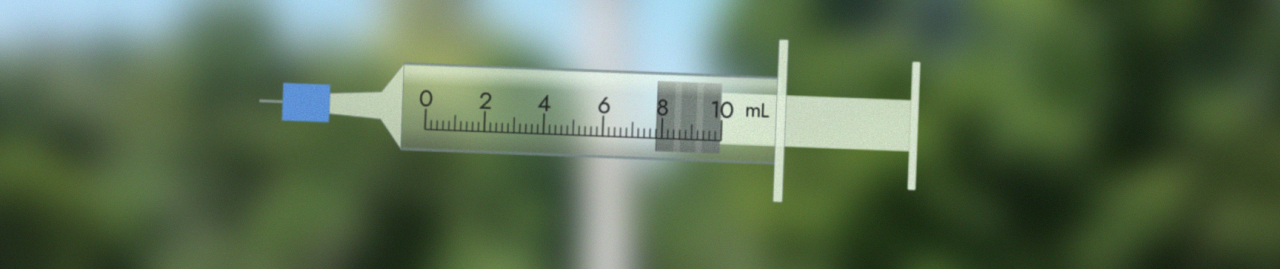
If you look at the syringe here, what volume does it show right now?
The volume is 7.8 mL
